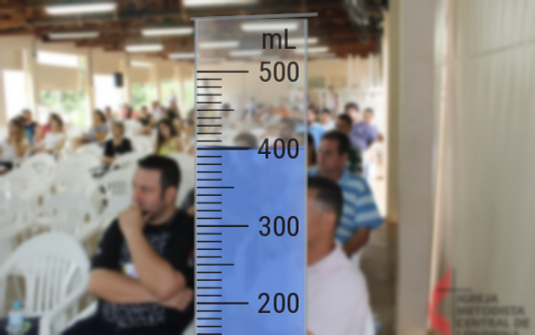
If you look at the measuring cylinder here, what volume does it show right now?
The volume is 400 mL
